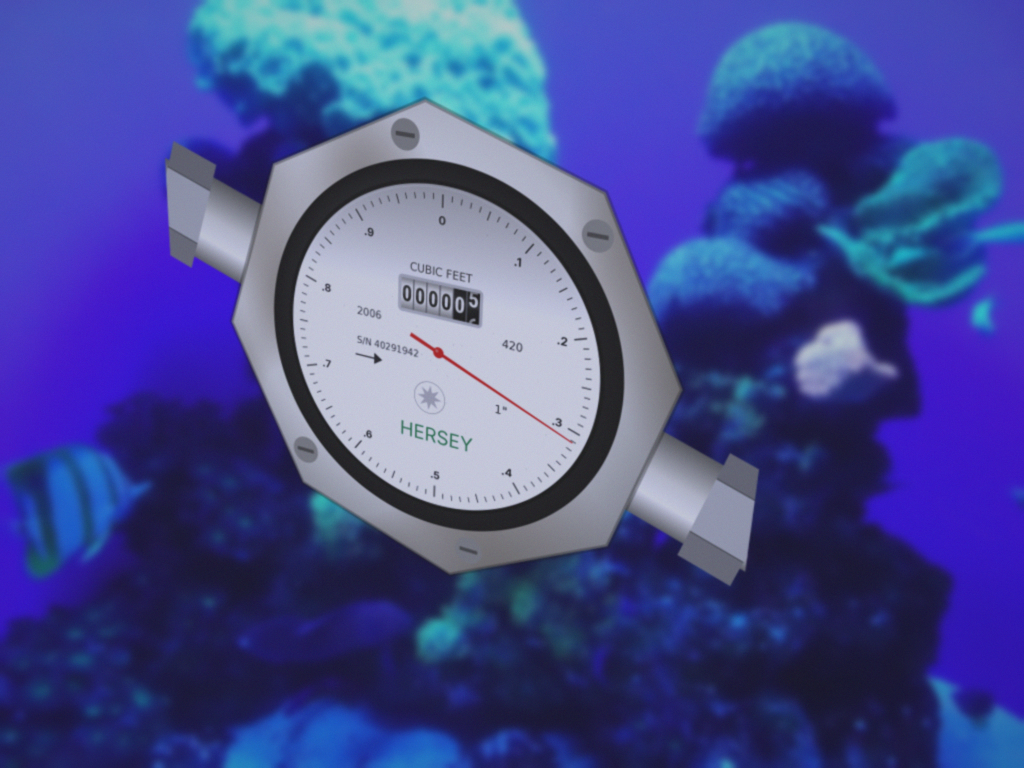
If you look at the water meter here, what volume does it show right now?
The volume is 5.31 ft³
